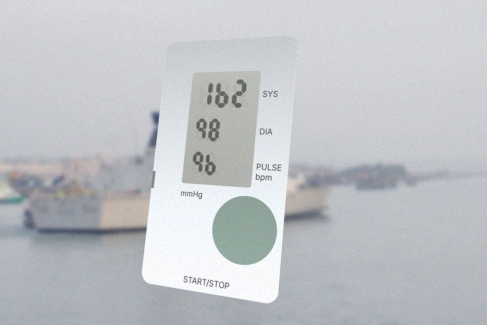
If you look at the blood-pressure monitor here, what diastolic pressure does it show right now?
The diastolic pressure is 98 mmHg
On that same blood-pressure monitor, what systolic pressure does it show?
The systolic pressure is 162 mmHg
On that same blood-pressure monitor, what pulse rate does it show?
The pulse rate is 96 bpm
